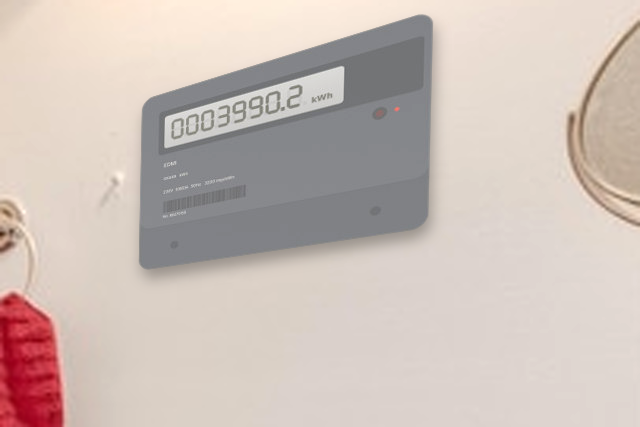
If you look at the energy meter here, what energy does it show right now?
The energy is 3990.2 kWh
